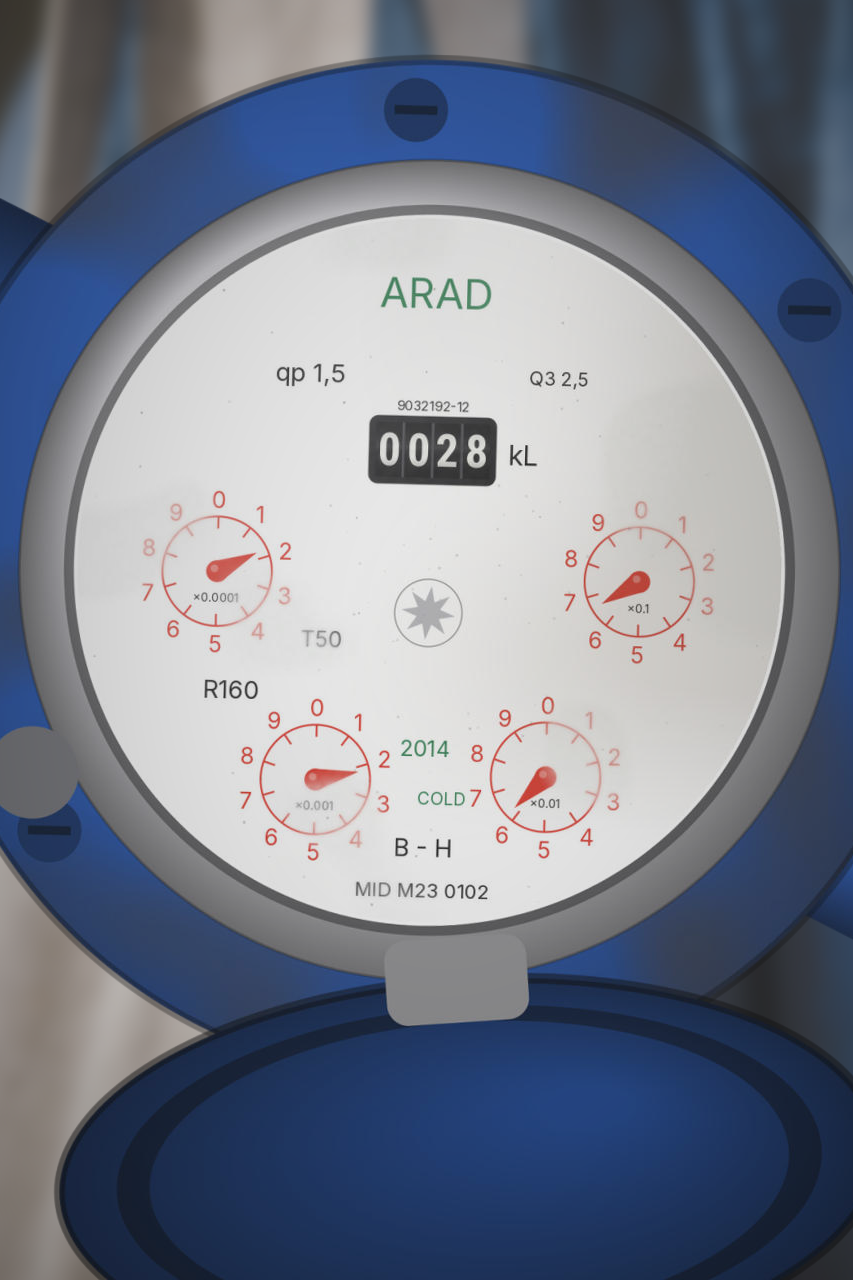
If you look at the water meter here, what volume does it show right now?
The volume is 28.6621 kL
